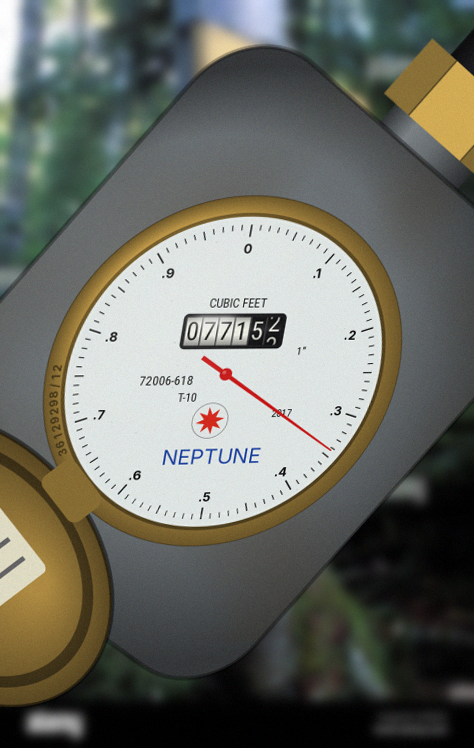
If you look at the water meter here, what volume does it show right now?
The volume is 77152.34 ft³
